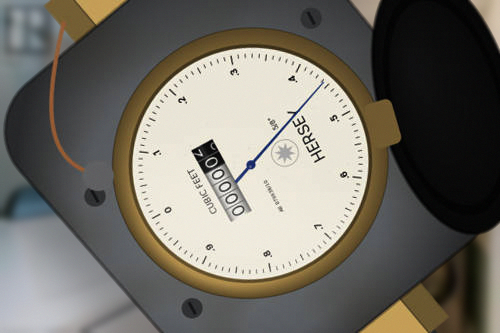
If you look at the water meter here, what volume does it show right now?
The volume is 2.44 ft³
